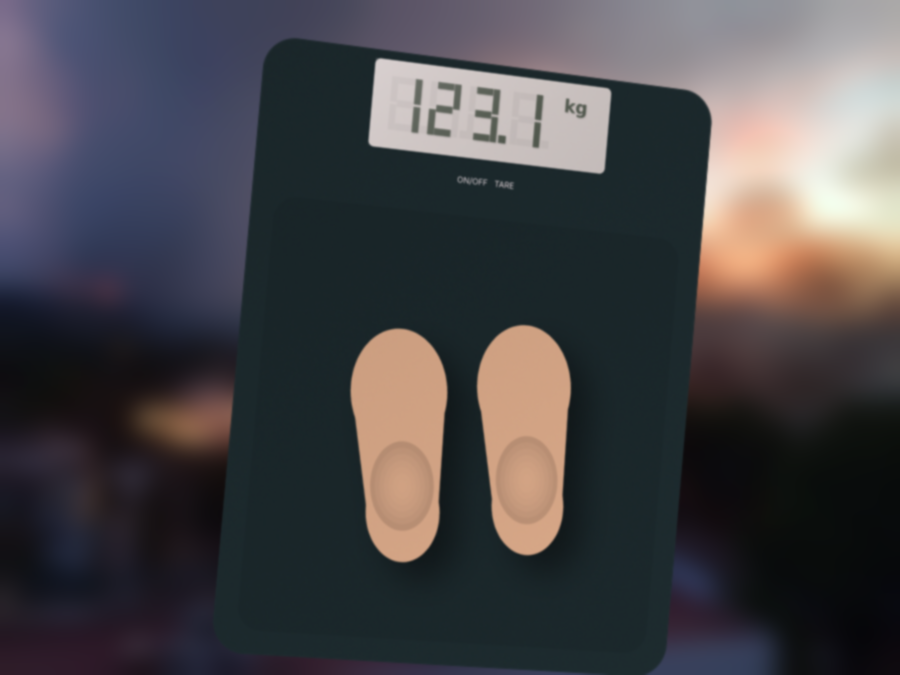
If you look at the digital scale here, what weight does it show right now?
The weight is 123.1 kg
